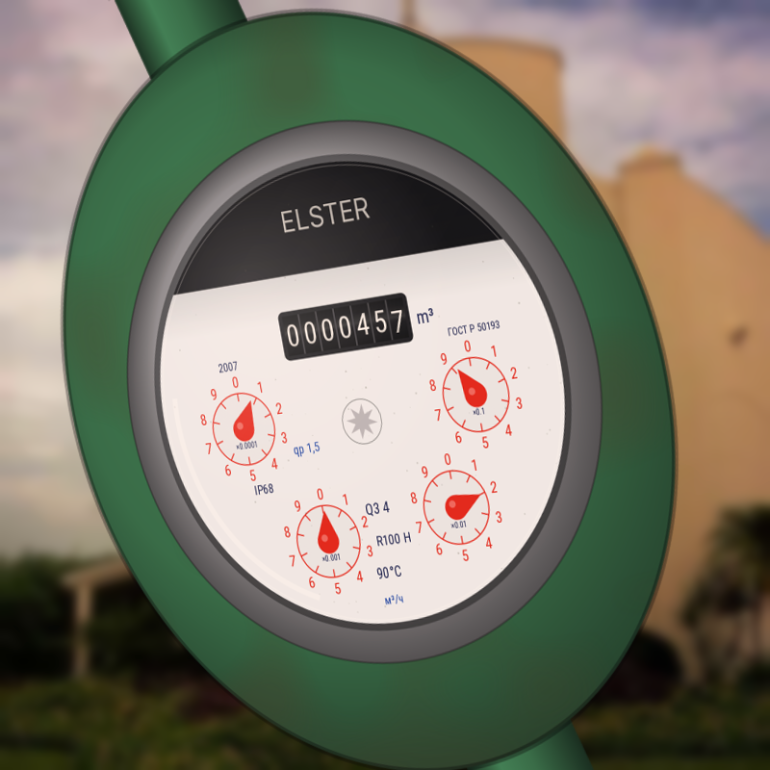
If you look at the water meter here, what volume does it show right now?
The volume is 456.9200 m³
